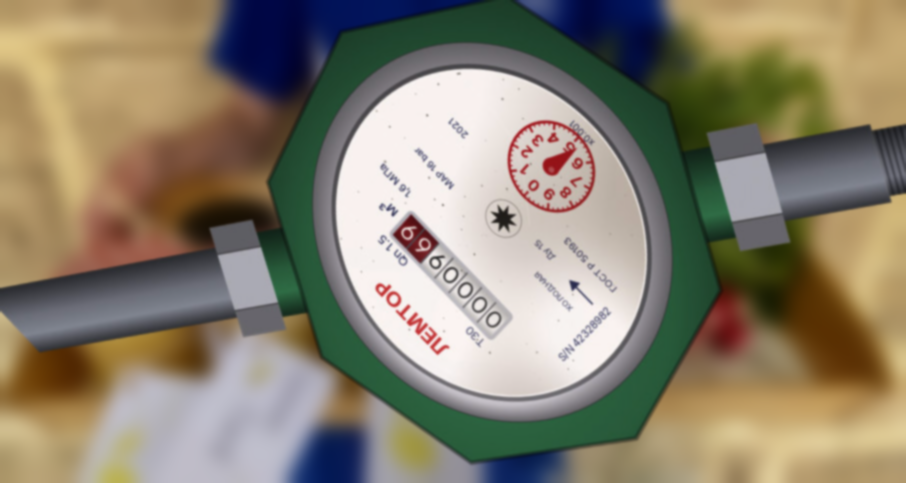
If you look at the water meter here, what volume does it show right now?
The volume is 9.695 m³
